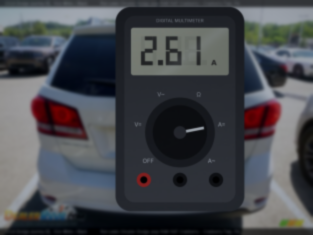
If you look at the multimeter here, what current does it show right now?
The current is 2.61 A
